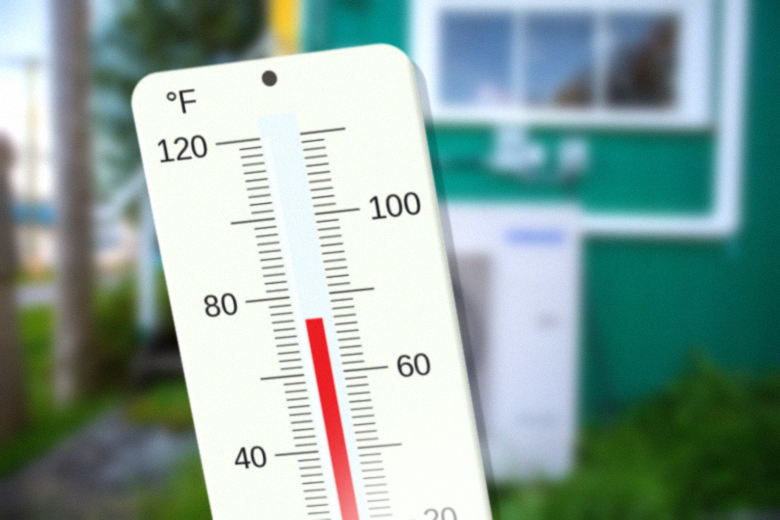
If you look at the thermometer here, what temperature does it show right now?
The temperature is 74 °F
